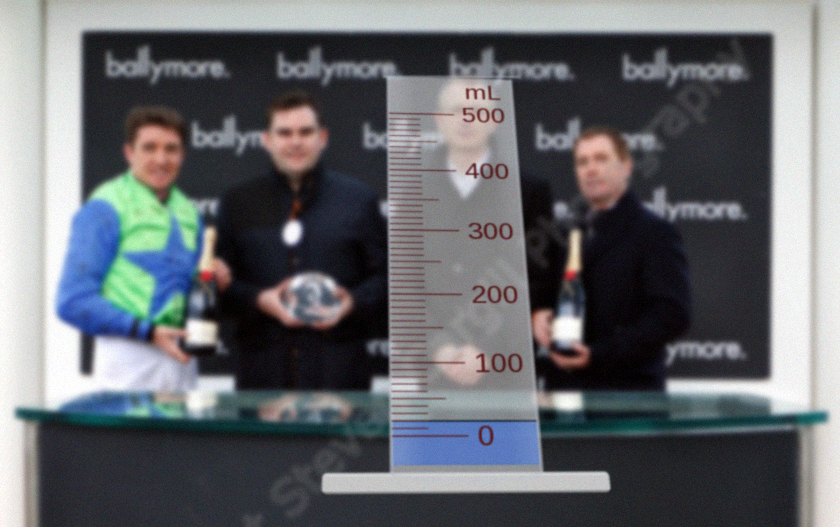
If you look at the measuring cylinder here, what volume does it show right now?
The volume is 20 mL
